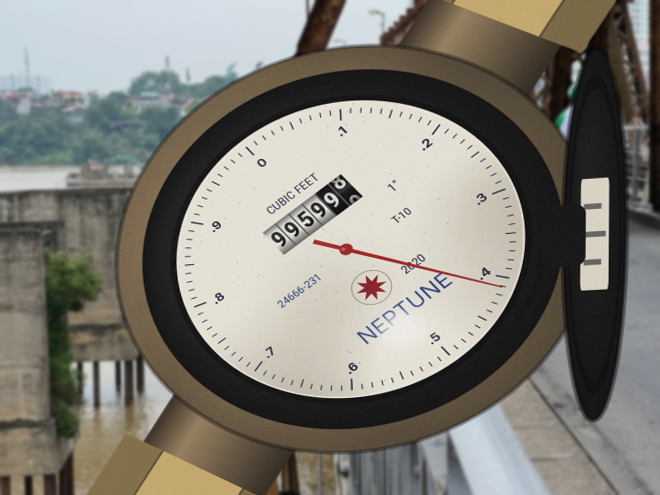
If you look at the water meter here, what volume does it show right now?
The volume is 995998.41 ft³
